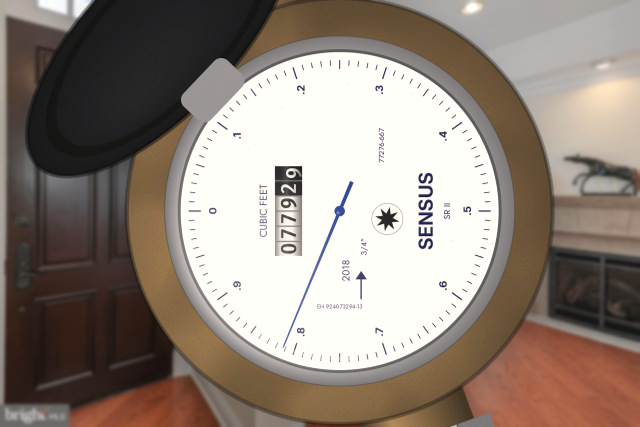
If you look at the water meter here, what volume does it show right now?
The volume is 77928.81 ft³
